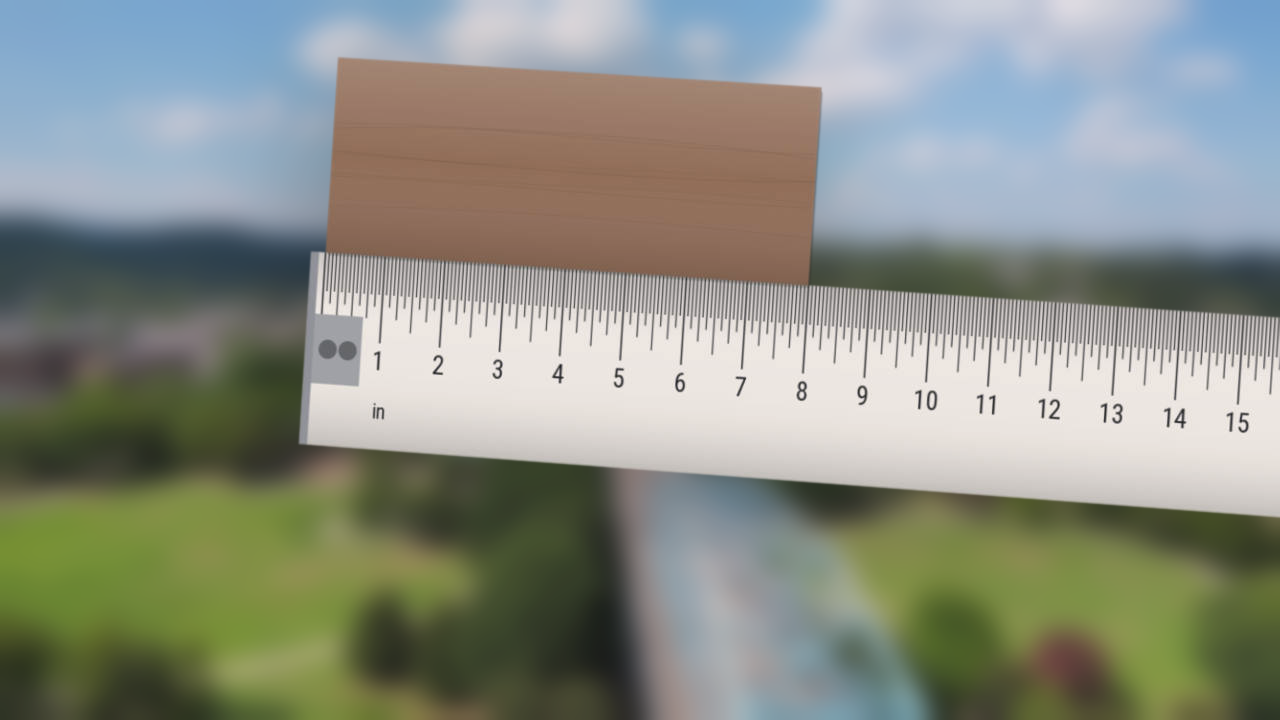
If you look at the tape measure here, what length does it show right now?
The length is 8 in
